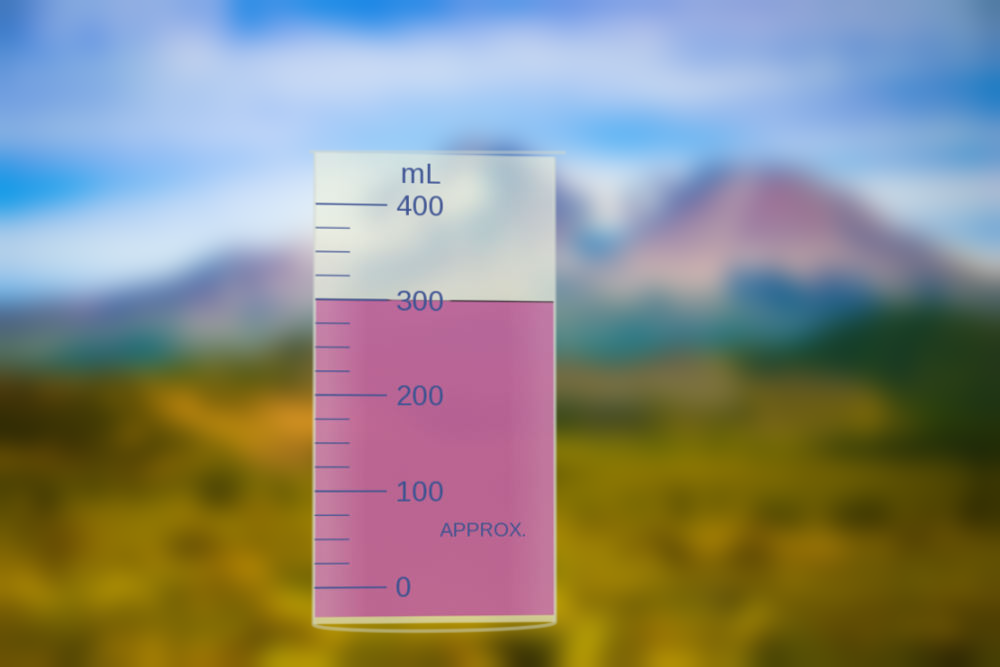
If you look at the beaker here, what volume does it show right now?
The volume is 300 mL
